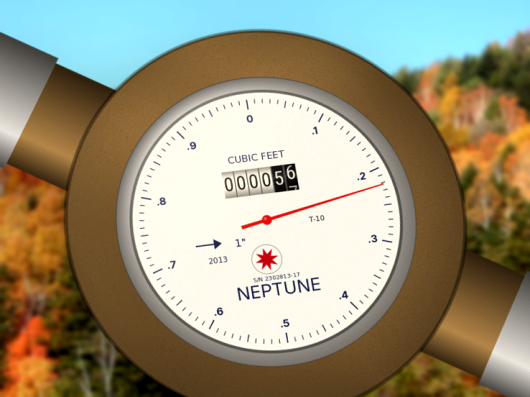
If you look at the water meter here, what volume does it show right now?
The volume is 56.22 ft³
